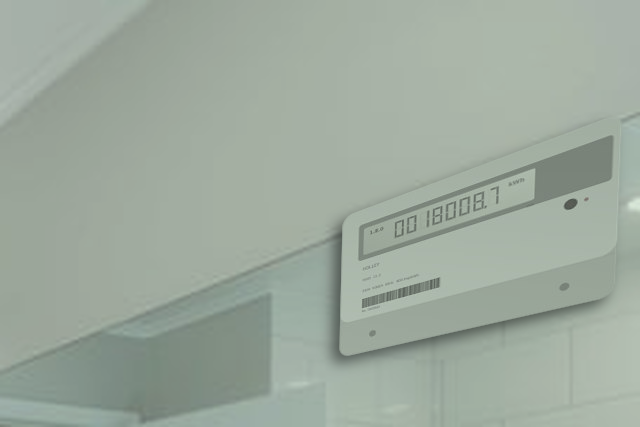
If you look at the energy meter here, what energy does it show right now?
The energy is 18008.7 kWh
